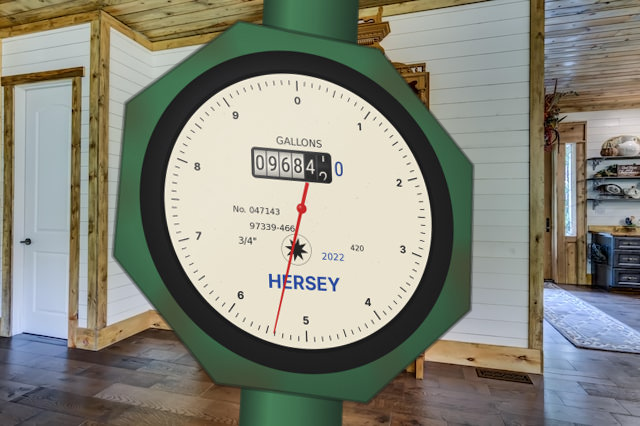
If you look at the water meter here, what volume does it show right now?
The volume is 968415.4 gal
